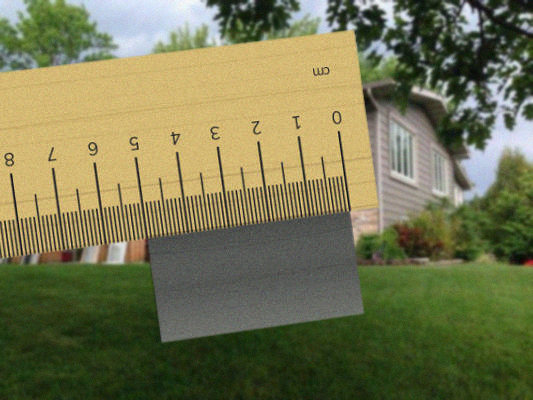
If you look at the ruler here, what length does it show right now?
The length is 5 cm
